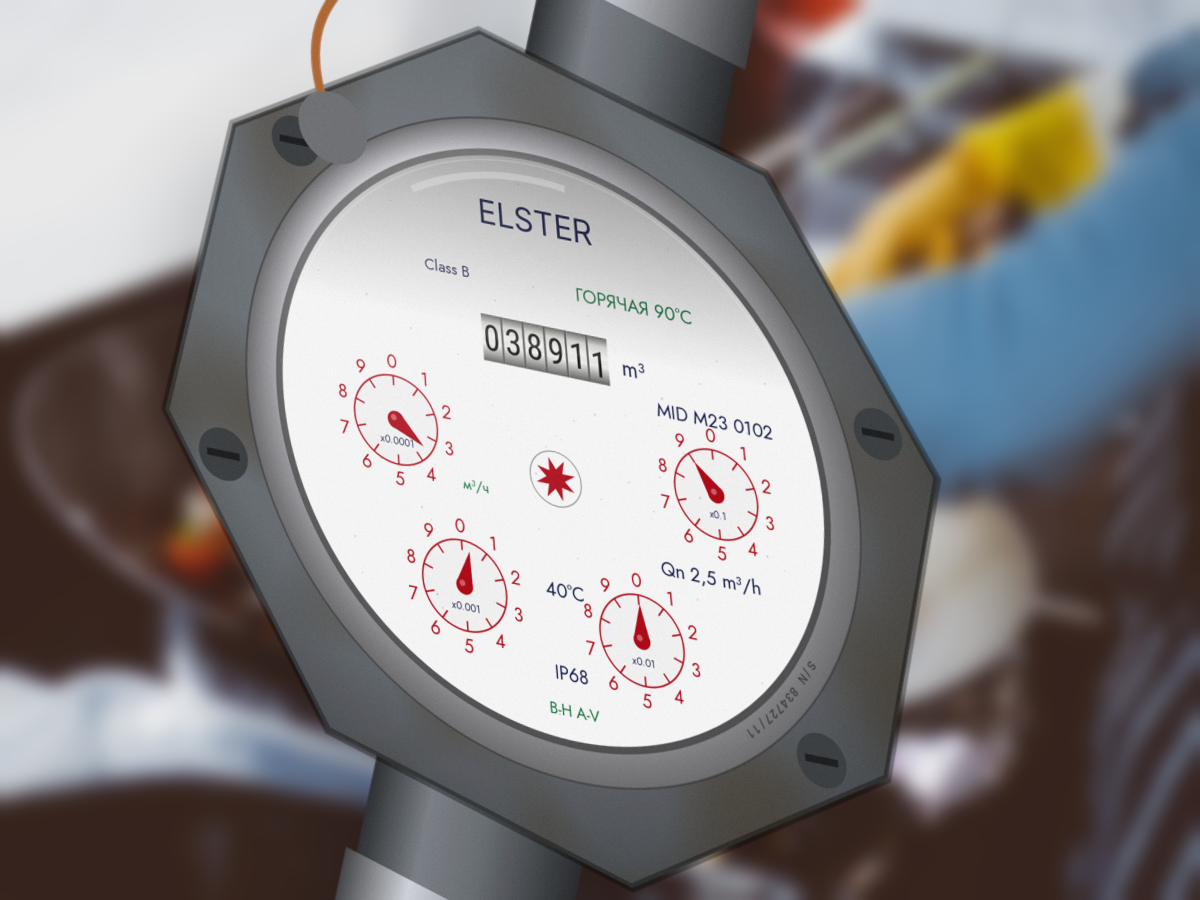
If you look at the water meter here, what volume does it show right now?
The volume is 38910.9003 m³
